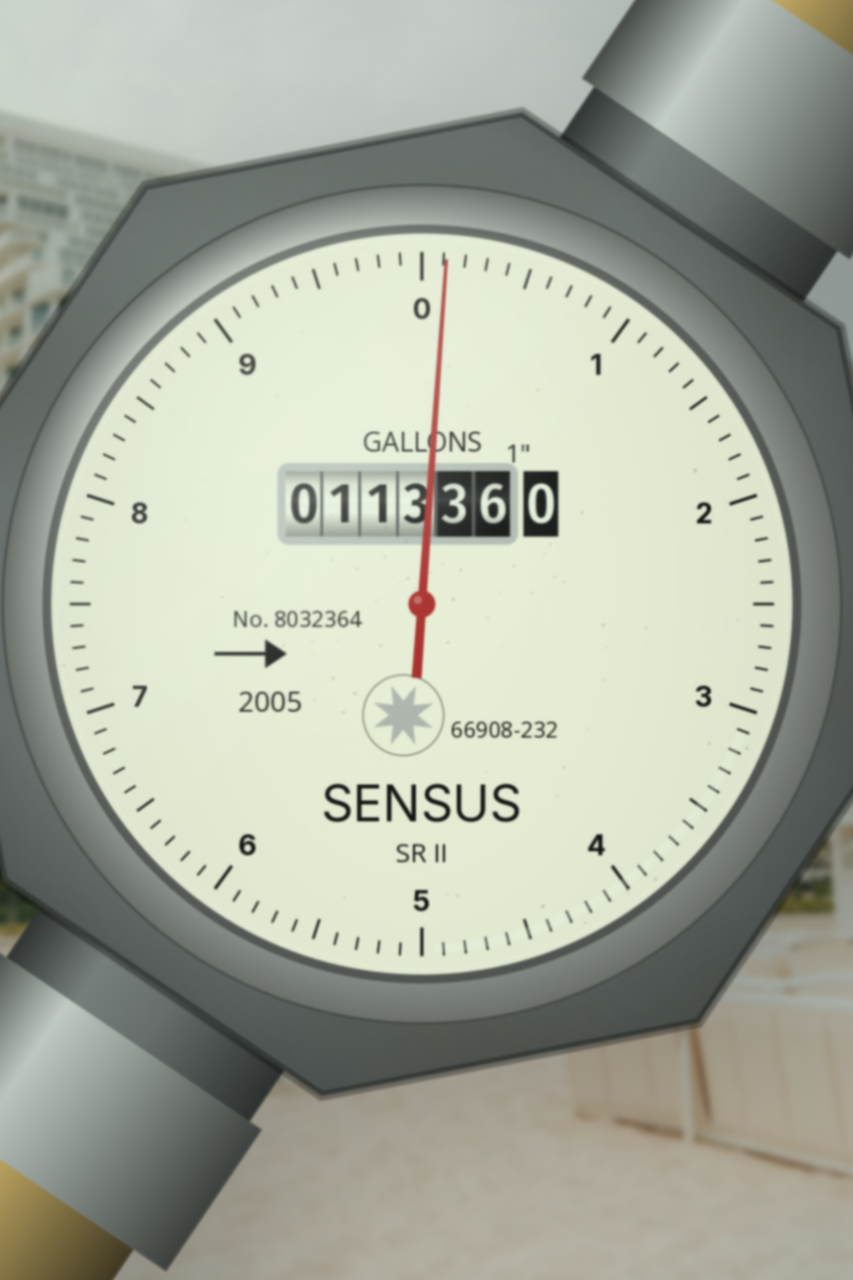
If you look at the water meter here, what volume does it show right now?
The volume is 113360.1 gal
